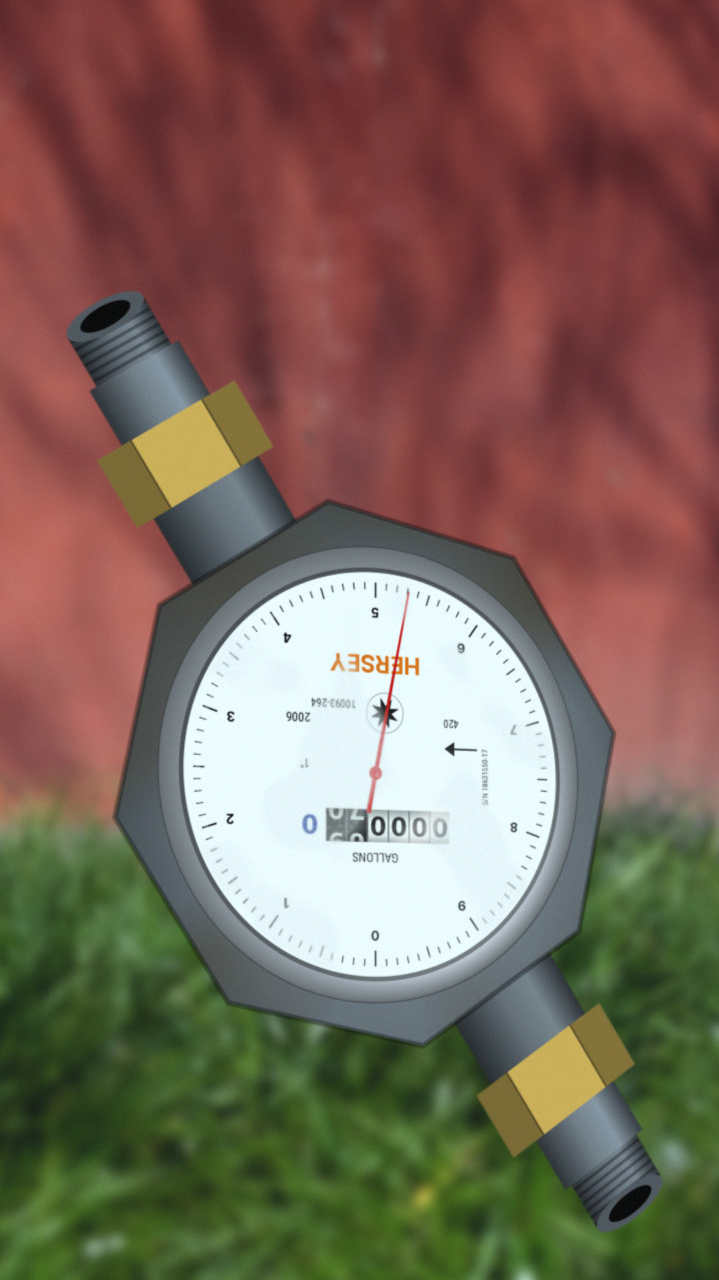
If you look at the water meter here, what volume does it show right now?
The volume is 695.3 gal
